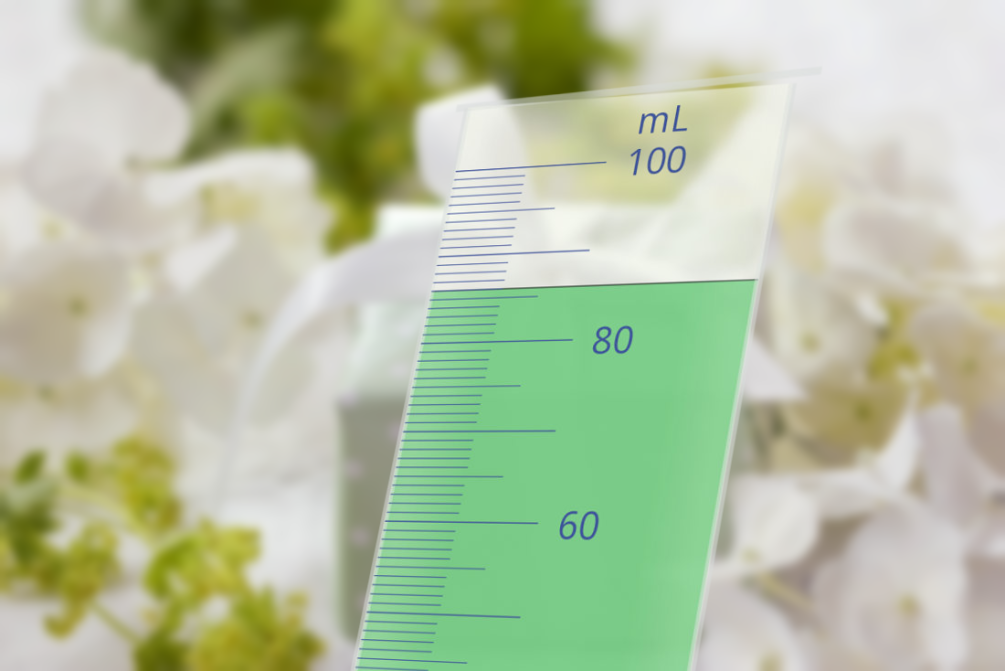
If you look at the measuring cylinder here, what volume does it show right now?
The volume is 86 mL
